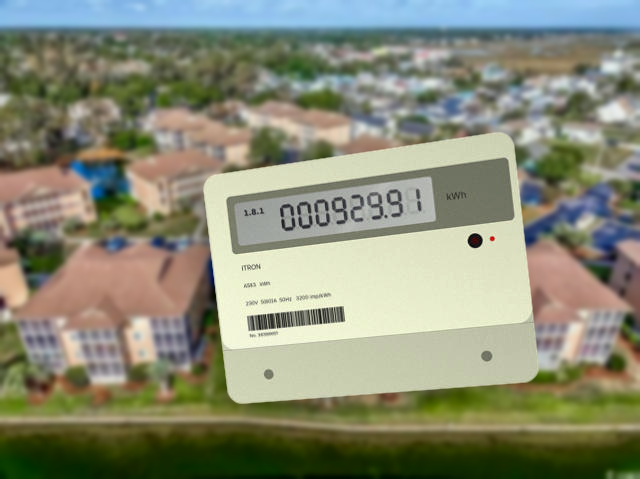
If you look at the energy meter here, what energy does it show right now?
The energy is 929.91 kWh
